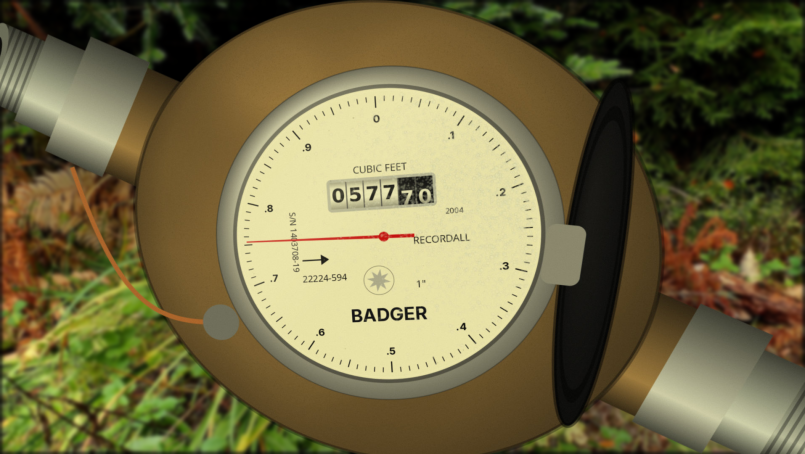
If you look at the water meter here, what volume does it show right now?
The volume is 57769.75 ft³
